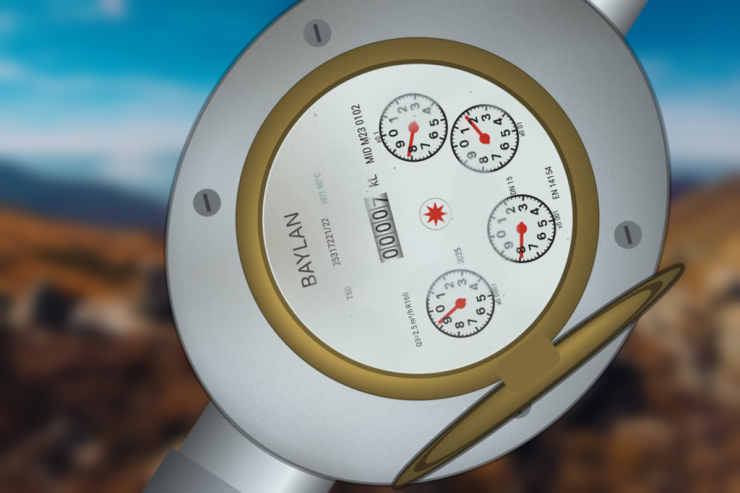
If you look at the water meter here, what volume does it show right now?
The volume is 6.8179 kL
